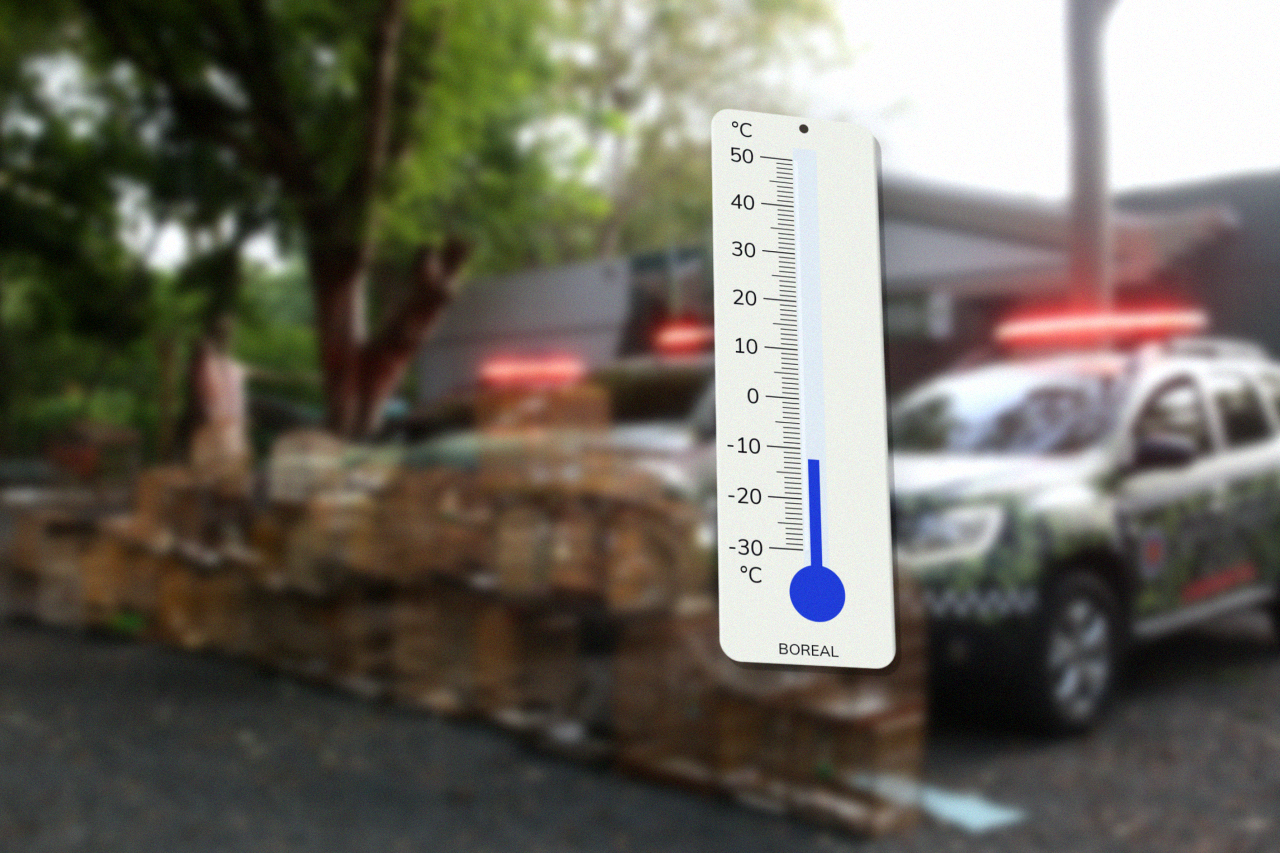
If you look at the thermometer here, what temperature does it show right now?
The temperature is -12 °C
